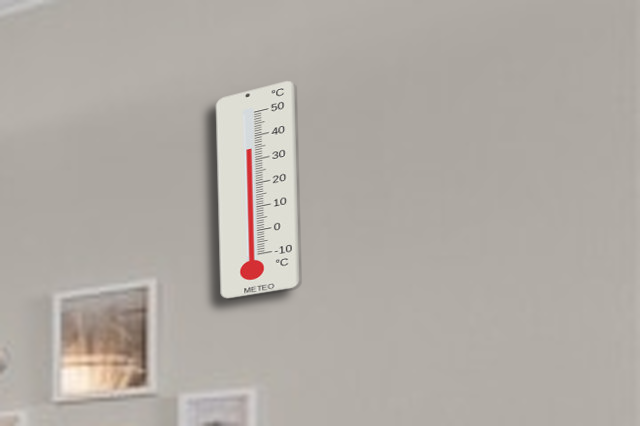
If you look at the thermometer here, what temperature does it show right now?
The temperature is 35 °C
